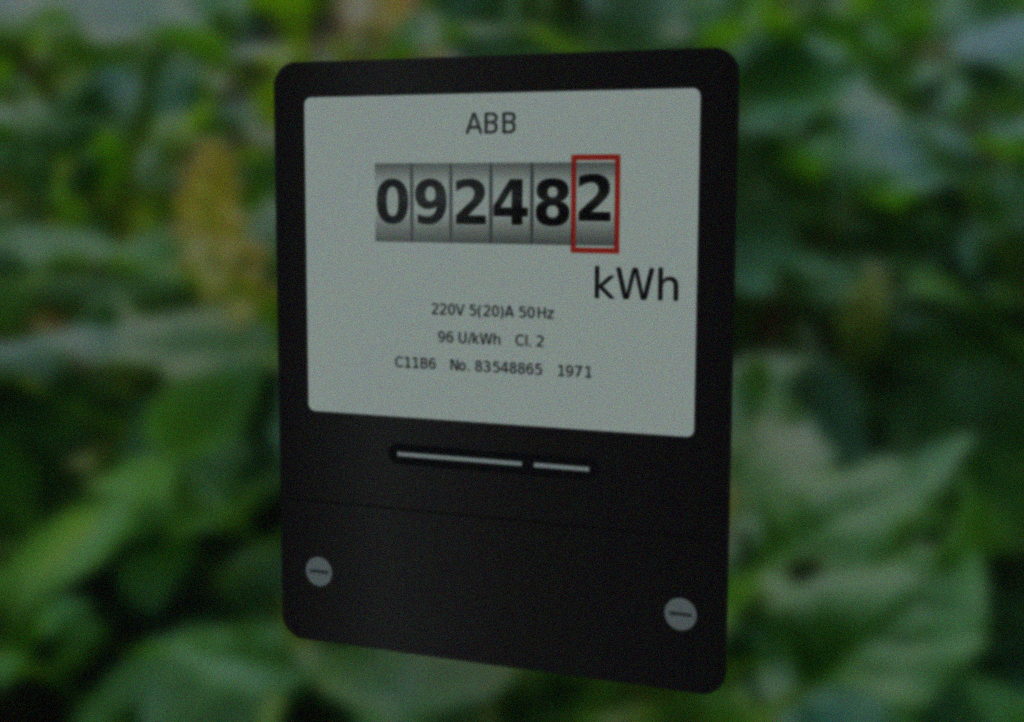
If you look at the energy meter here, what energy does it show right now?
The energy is 9248.2 kWh
